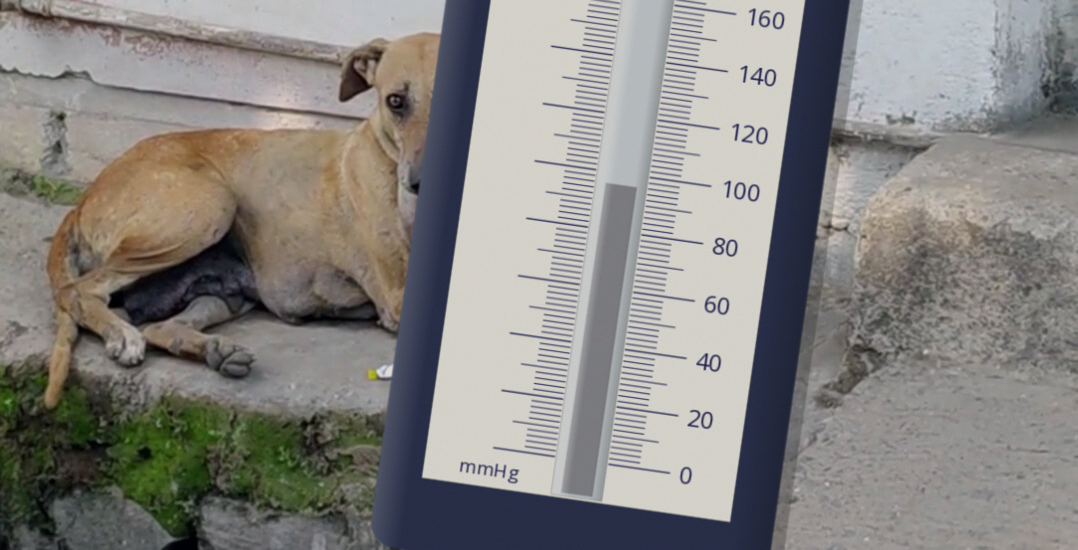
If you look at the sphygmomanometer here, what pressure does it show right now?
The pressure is 96 mmHg
